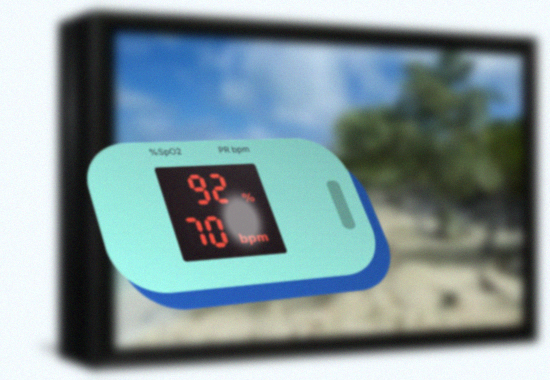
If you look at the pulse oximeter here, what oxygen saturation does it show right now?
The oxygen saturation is 92 %
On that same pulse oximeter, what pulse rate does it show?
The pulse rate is 70 bpm
